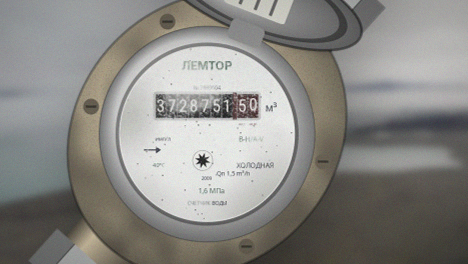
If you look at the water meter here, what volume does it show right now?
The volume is 3728751.50 m³
